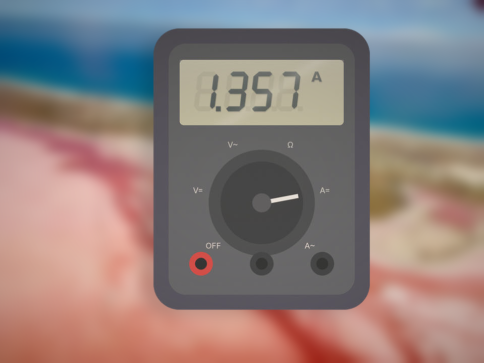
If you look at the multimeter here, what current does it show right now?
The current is 1.357 A
